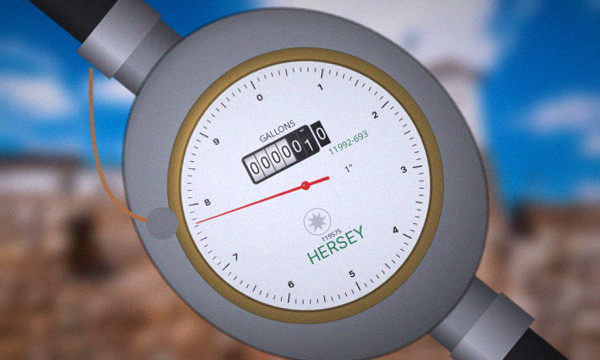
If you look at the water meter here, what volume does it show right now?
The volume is 7.7 gal
